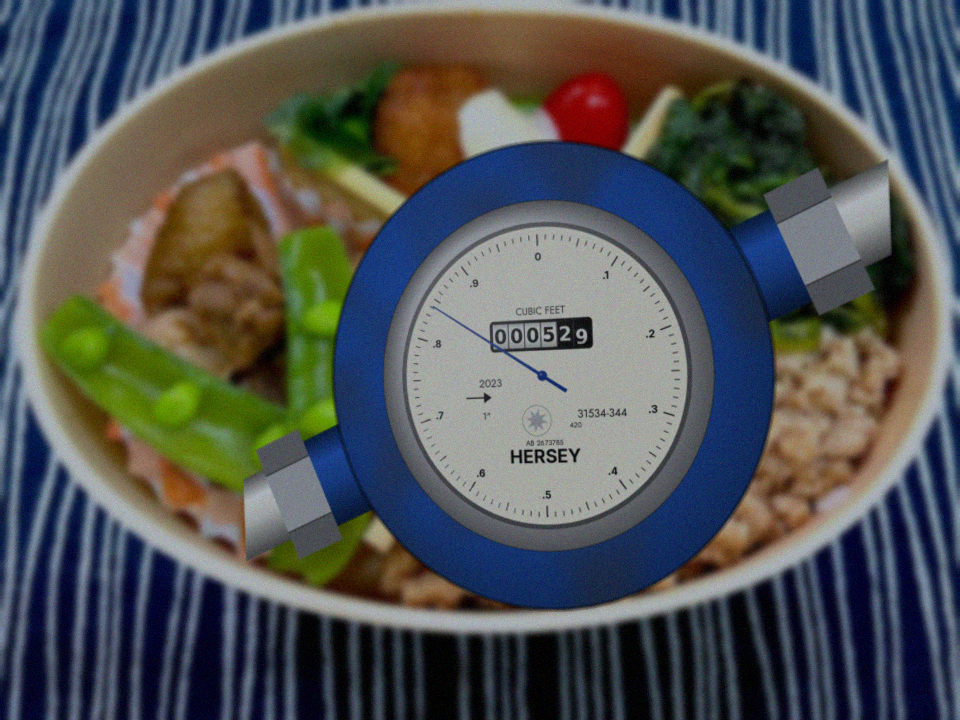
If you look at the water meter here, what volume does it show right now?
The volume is 528.84 ft³
